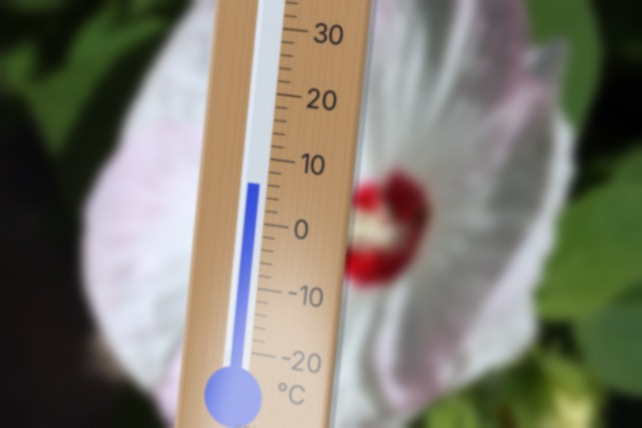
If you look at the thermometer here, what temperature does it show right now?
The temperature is 6 °C
